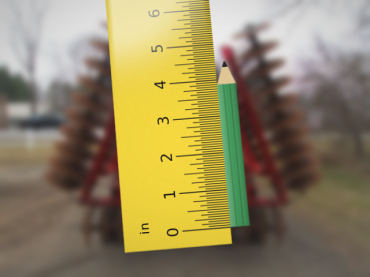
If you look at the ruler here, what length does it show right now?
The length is 4.5 in
